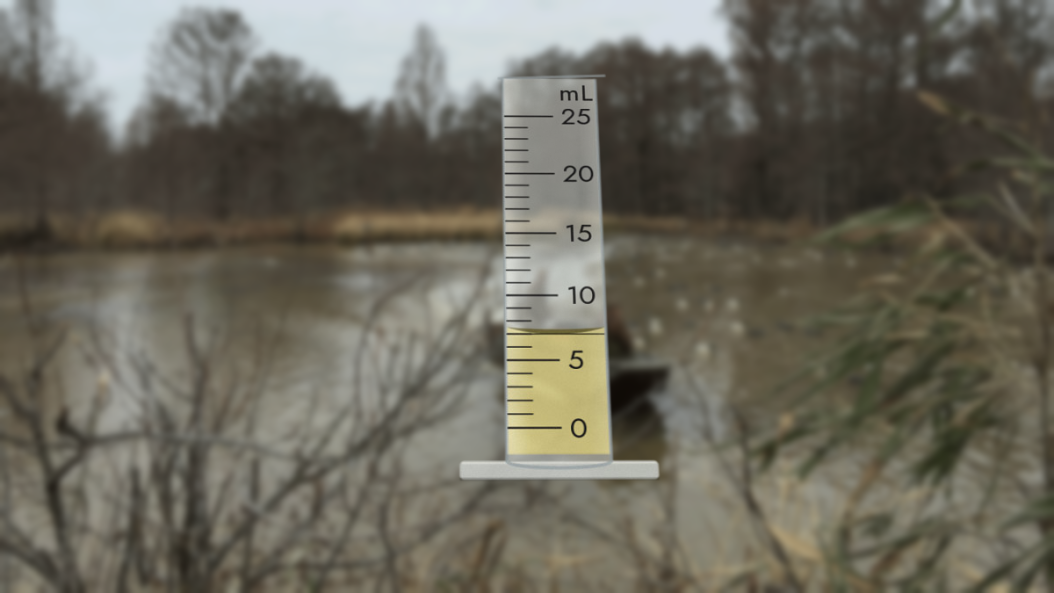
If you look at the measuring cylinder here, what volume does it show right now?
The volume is 7 mL
